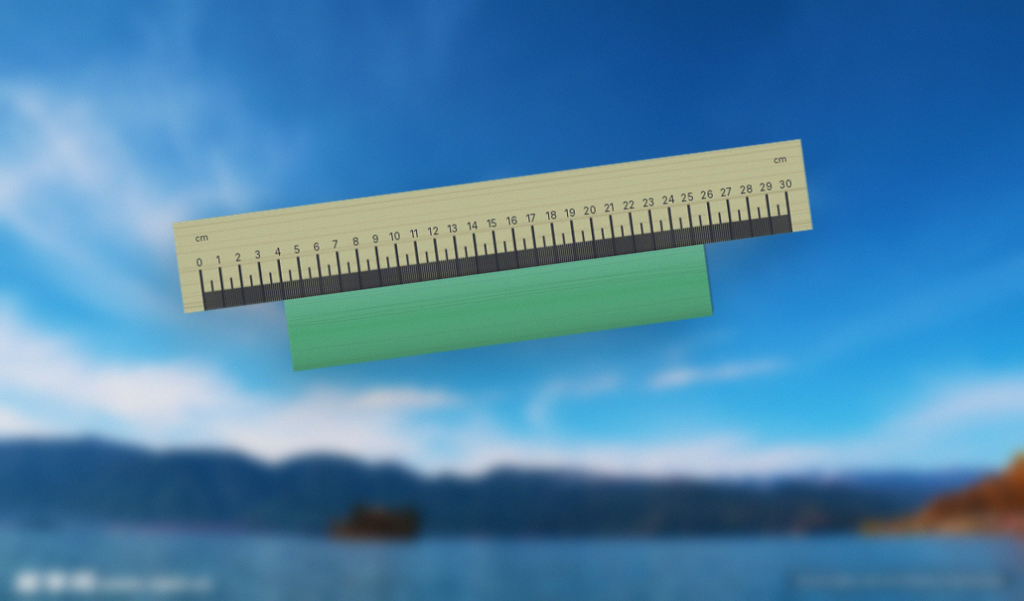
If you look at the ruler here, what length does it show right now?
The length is 21.5 cm
